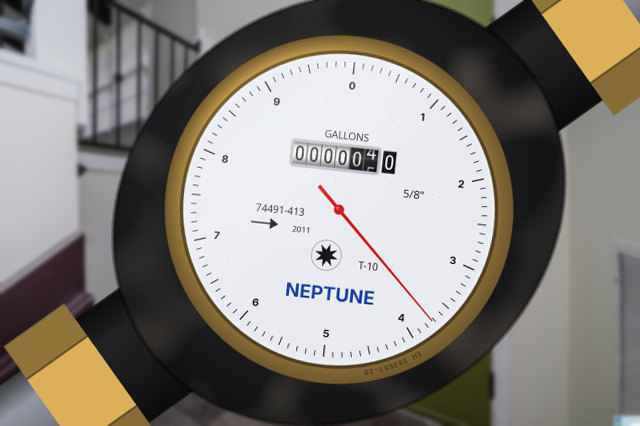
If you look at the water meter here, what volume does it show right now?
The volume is 43.7 gal
